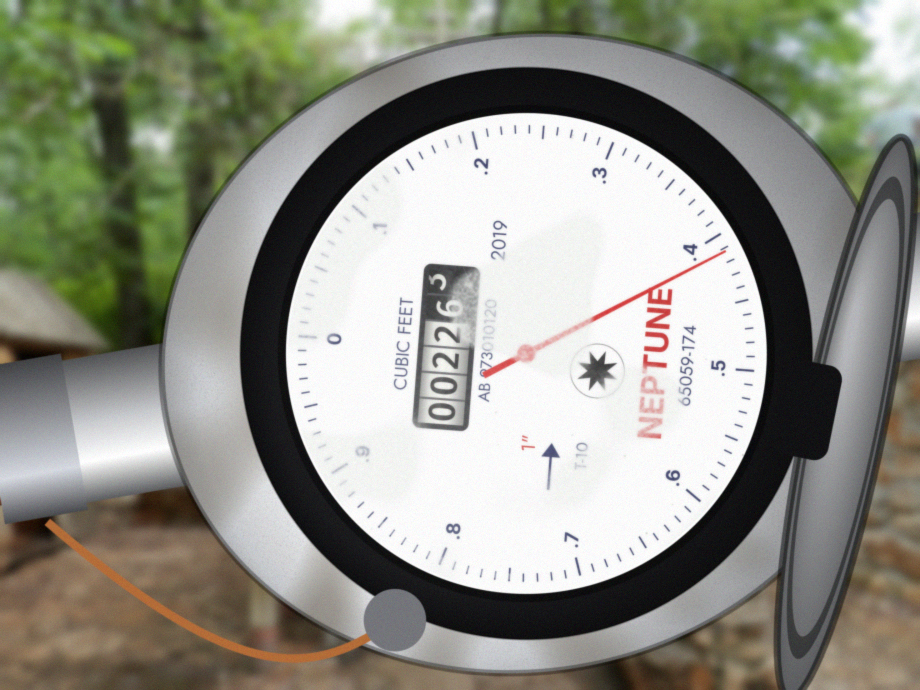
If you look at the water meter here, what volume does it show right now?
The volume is 2263.41 ft³
